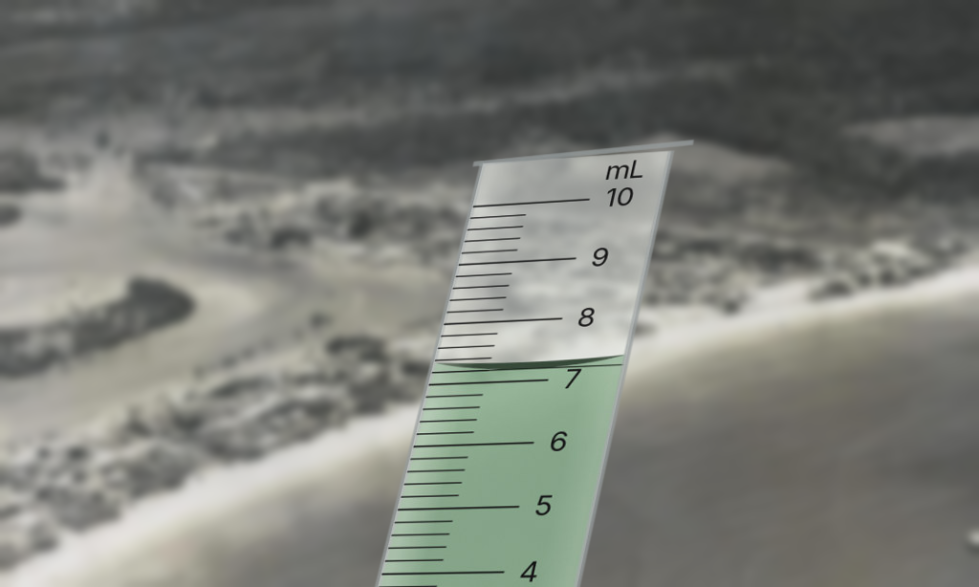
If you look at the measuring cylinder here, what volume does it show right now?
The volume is 7.2 mL
